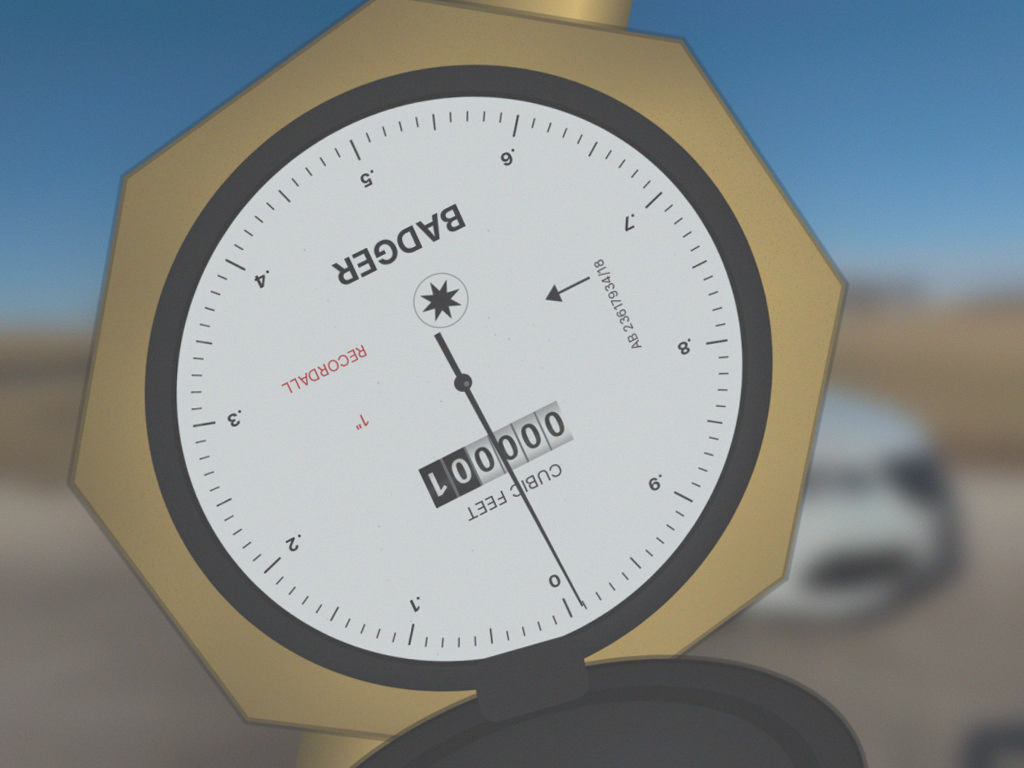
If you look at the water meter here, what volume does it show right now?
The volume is 0.99 ft³
